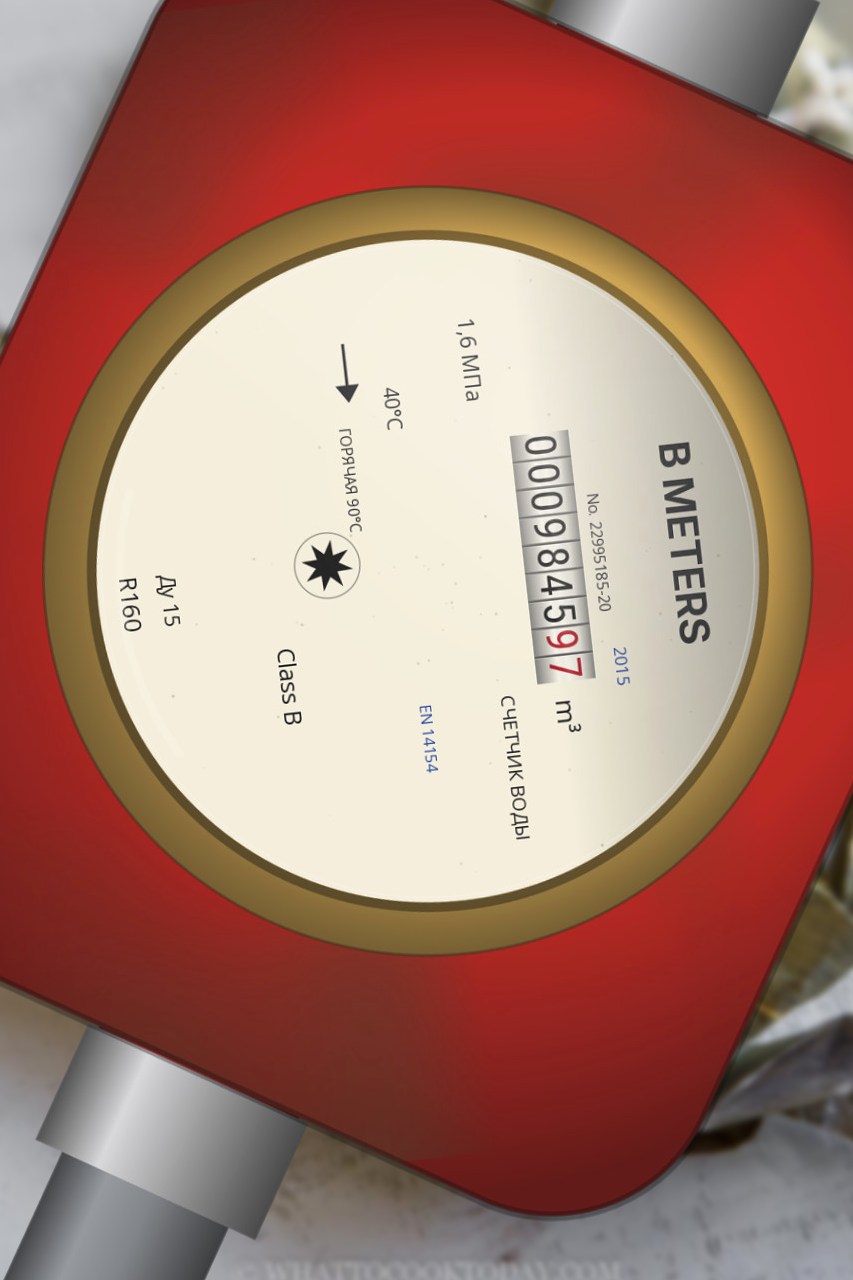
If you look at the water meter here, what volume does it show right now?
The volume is 9845.97 m³
